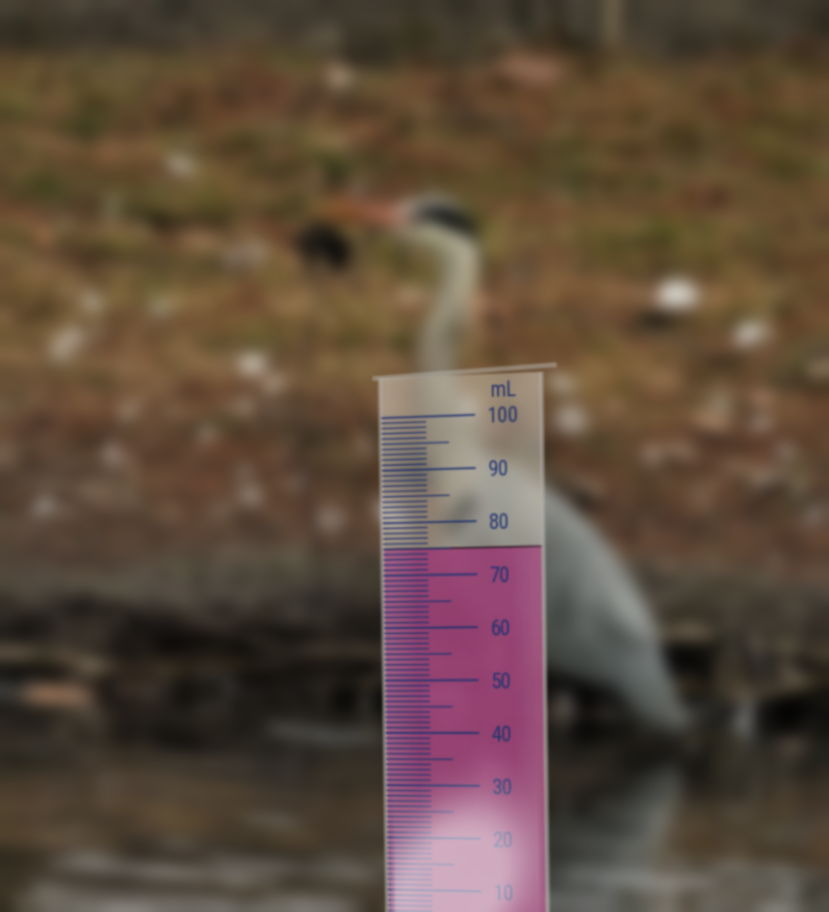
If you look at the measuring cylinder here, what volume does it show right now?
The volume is 75 mL
